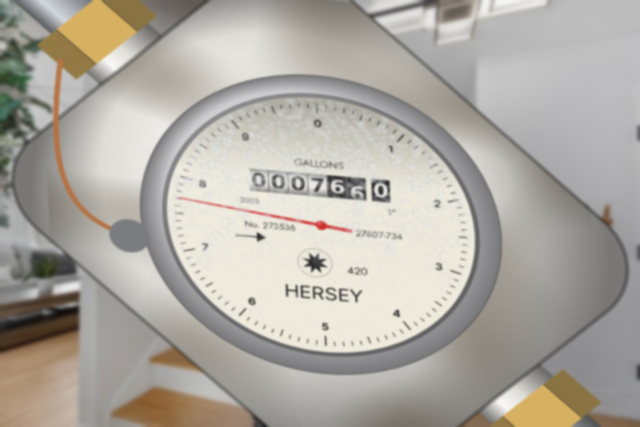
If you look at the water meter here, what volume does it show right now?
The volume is 7657.7 gal
